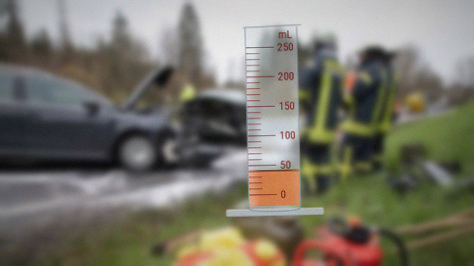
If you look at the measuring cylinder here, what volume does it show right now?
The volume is 40 mL
